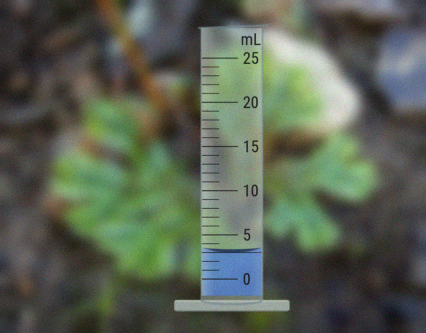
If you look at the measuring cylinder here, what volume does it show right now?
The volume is 3 mL
